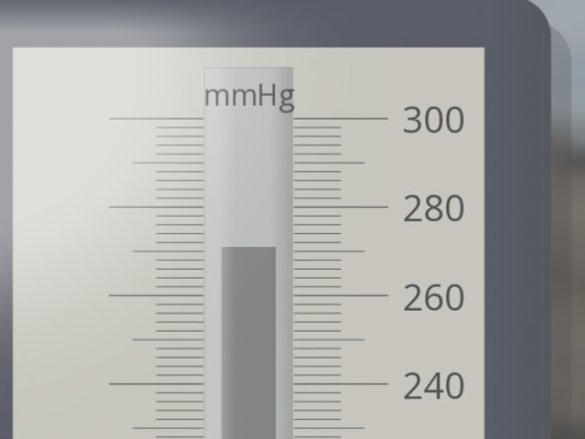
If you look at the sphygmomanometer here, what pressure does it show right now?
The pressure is 271 mmHg
